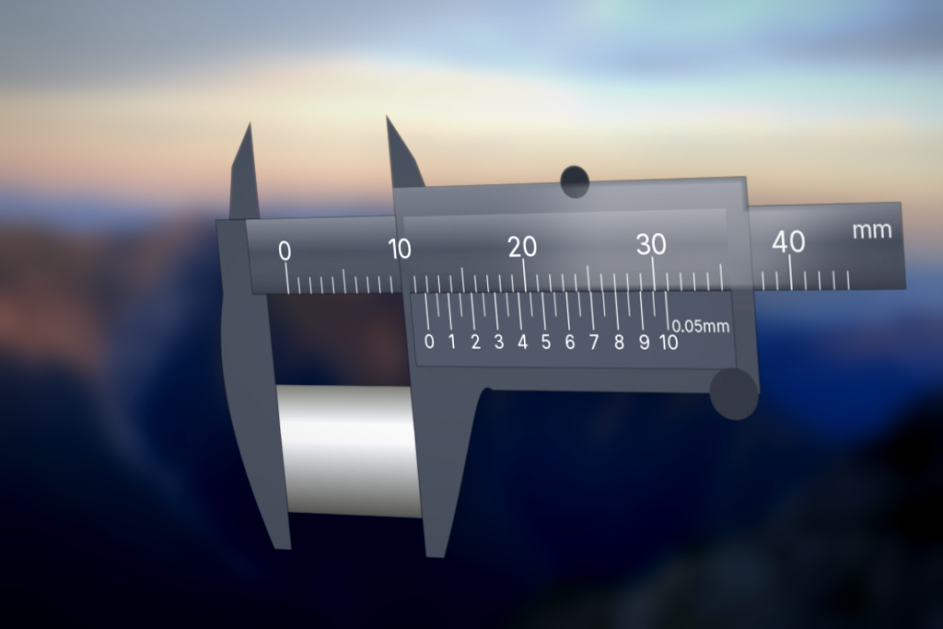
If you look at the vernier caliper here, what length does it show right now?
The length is 11.8 mm
